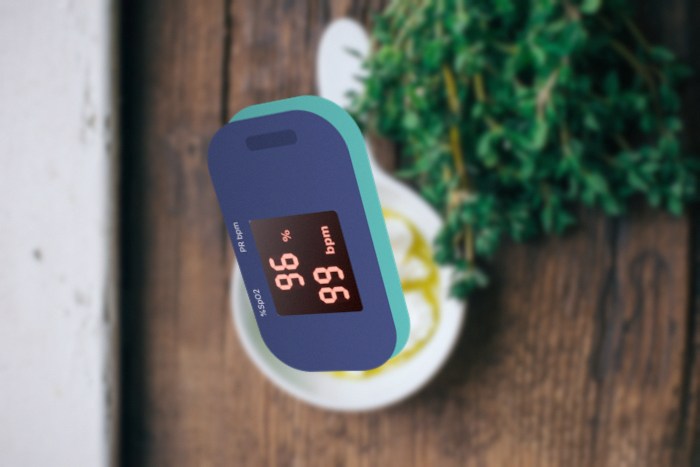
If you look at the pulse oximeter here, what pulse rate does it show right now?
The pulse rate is 99 bpm
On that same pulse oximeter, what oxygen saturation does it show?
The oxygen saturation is 96 %
